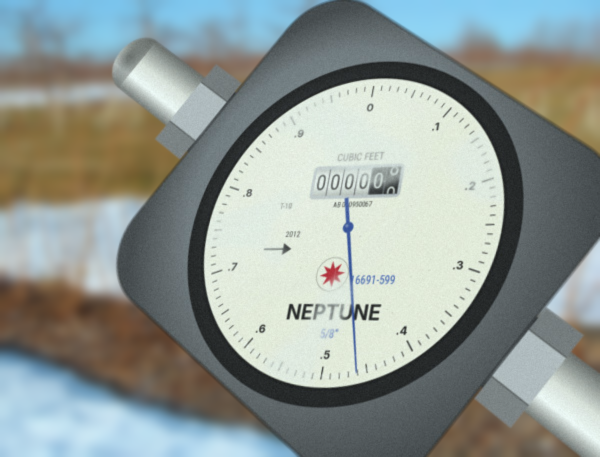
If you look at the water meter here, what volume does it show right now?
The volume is 8.46 ft³
